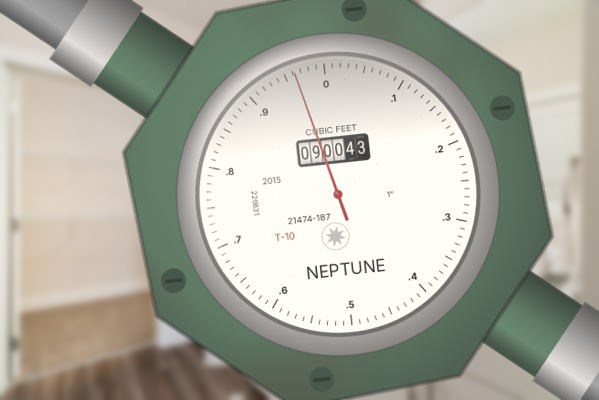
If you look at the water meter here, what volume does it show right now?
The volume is 90042.96 ft³
